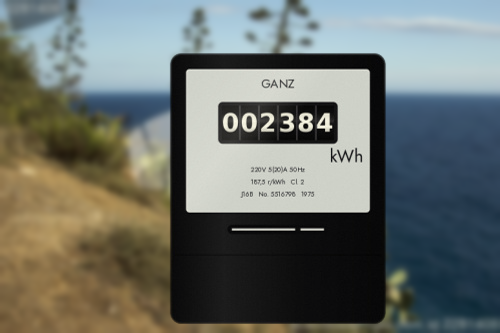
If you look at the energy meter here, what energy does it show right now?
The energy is 2384 kWh
